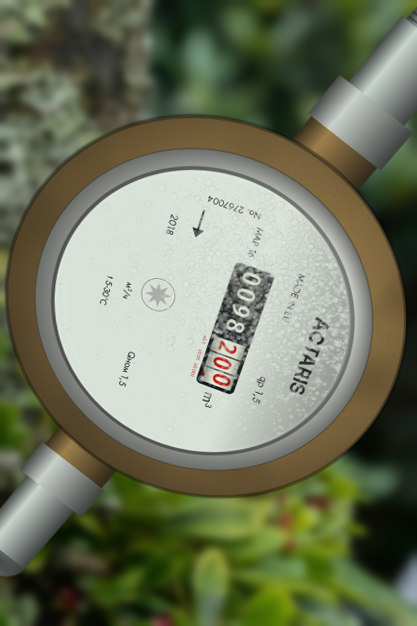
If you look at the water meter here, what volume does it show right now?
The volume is 98.200 m³
